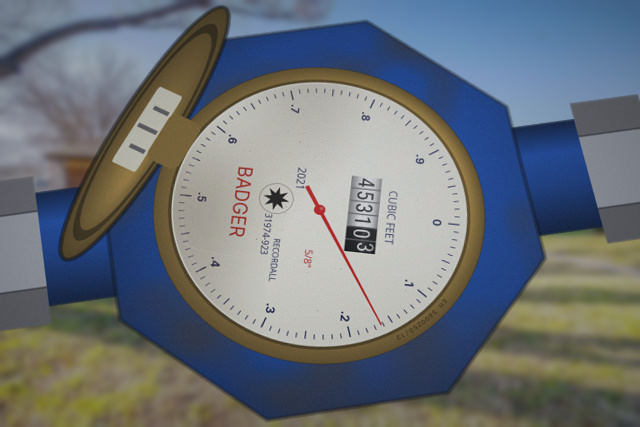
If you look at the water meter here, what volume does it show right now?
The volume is 453103.16 ft³
